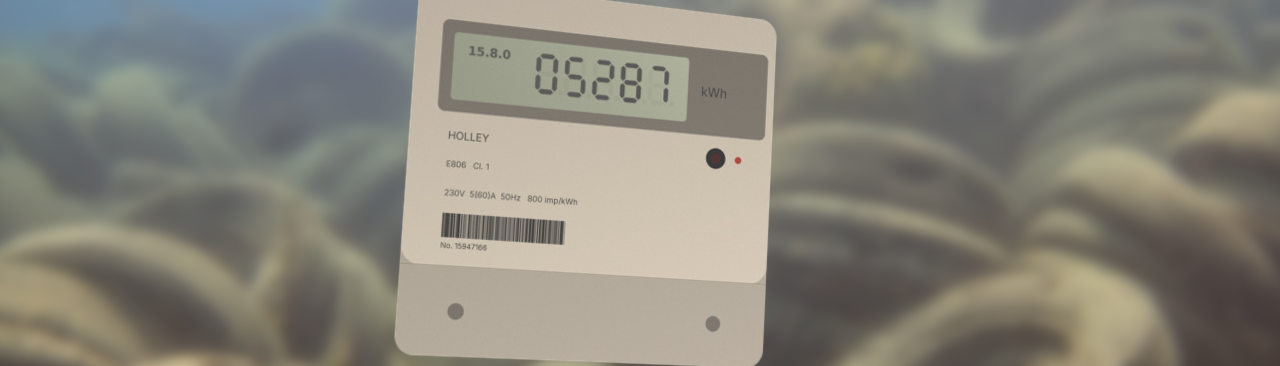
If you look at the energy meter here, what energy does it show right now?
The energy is 5287 kWh
